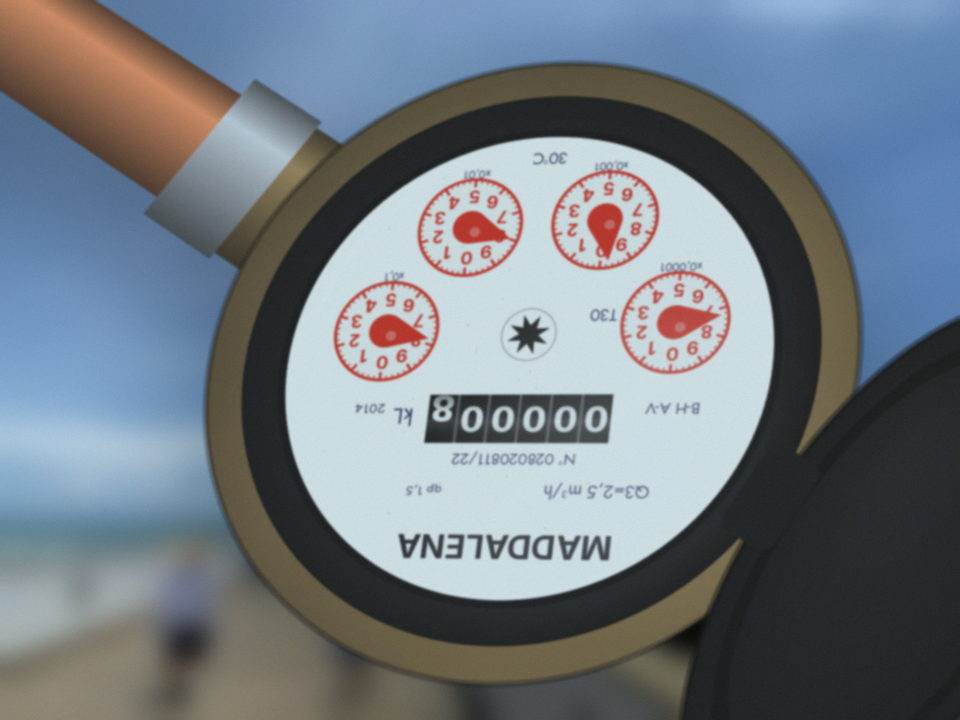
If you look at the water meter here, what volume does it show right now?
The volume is 7.7797 kL
